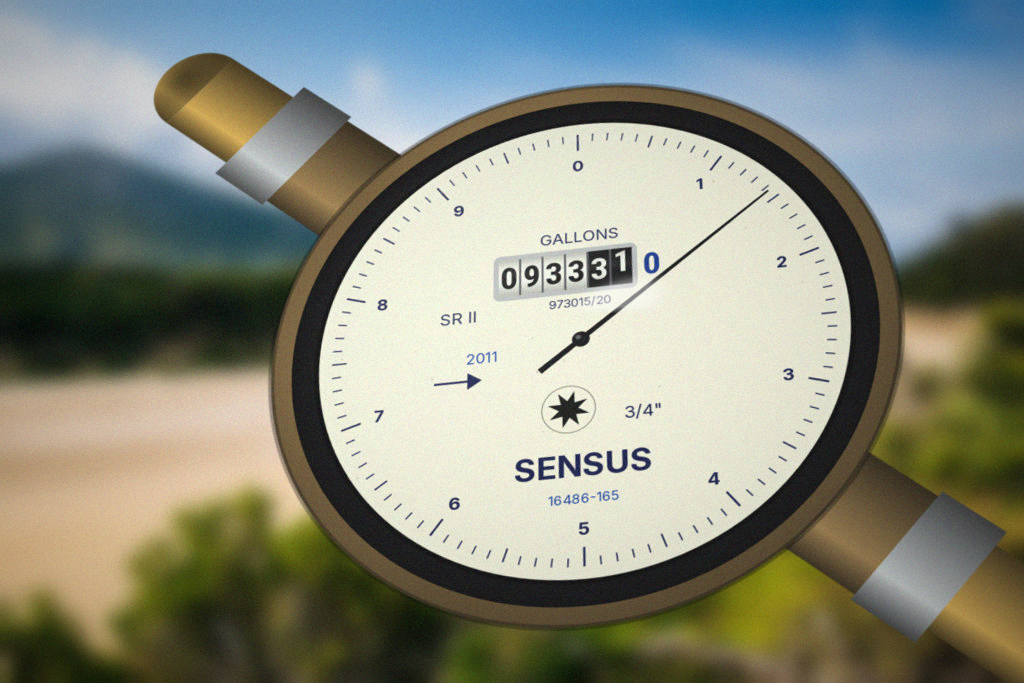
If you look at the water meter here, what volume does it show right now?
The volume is 933311.4 gal
